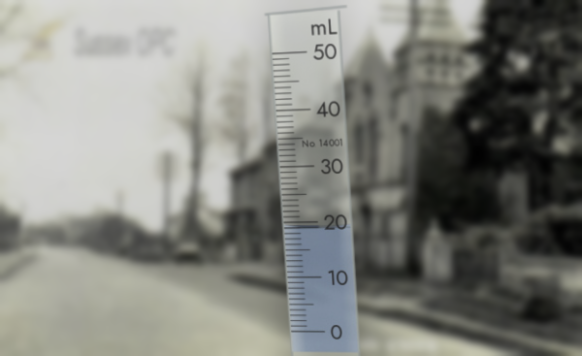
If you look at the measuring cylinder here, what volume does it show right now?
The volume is 19 mL
